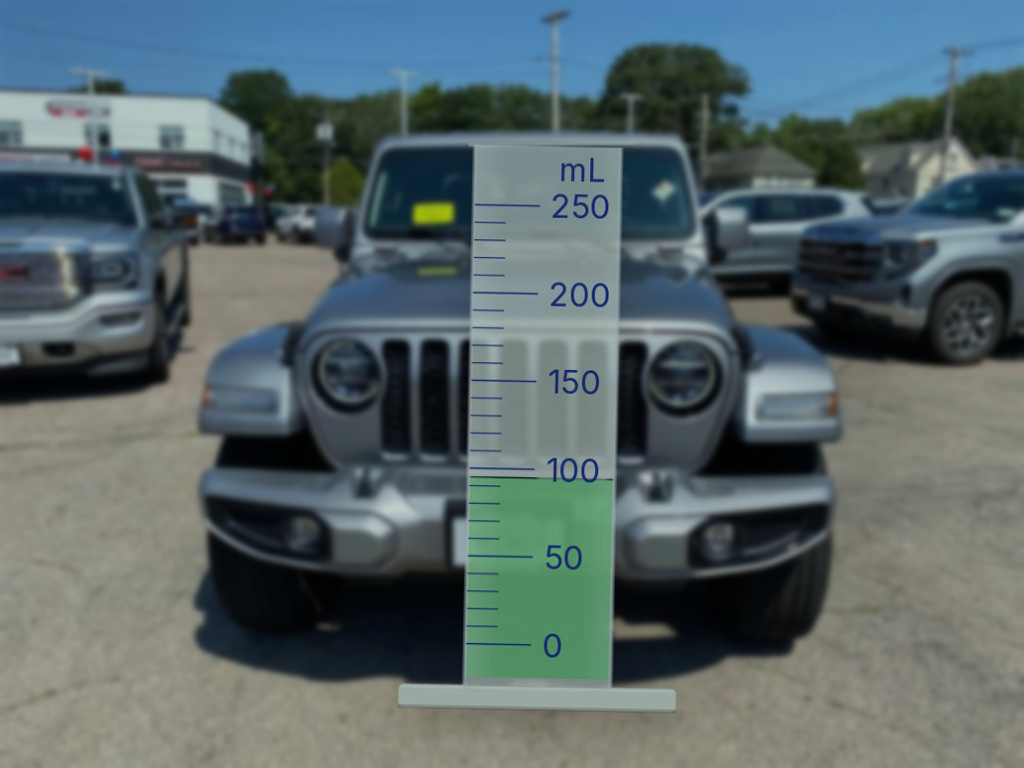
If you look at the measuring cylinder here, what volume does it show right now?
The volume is 95 mL
